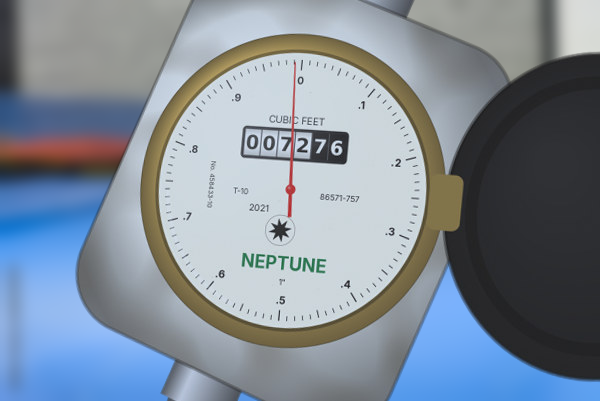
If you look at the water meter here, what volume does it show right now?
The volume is 7275.99 ft³
